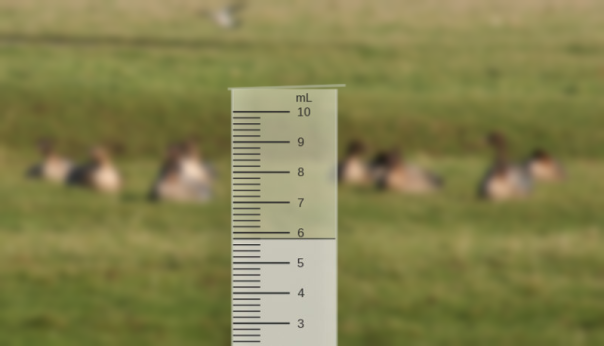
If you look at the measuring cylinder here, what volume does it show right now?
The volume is 5.8 mL
